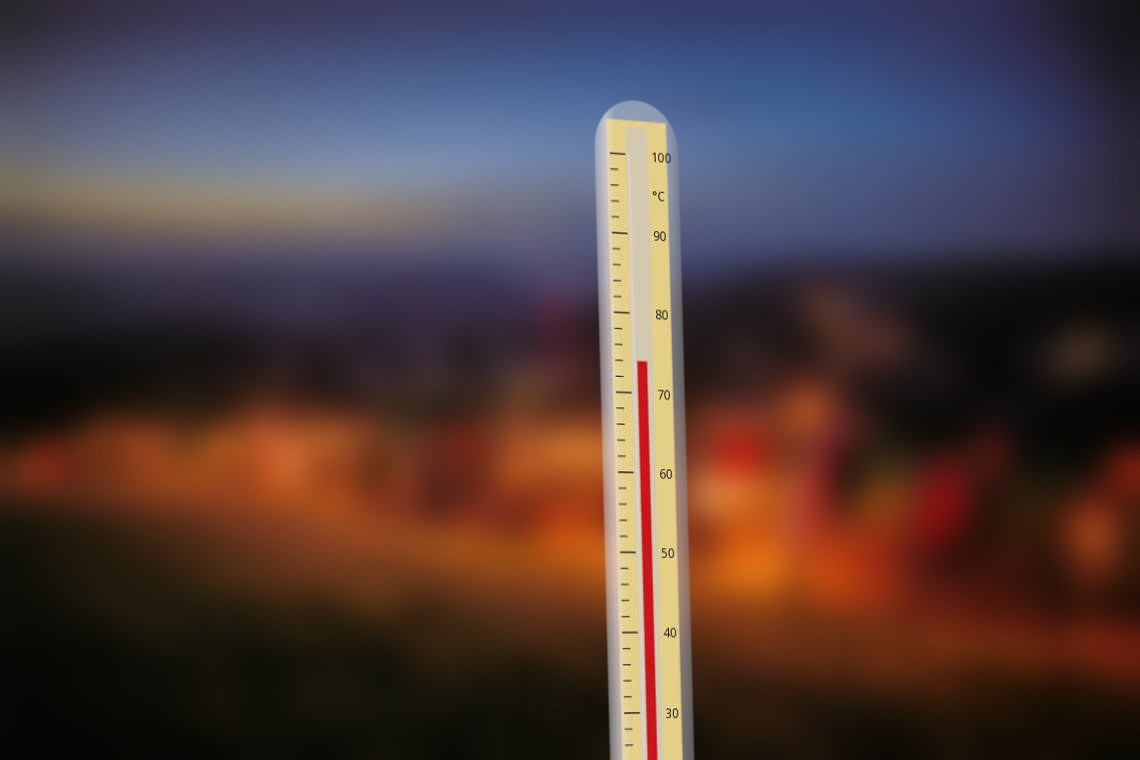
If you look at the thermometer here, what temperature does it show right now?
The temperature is 74 °C
